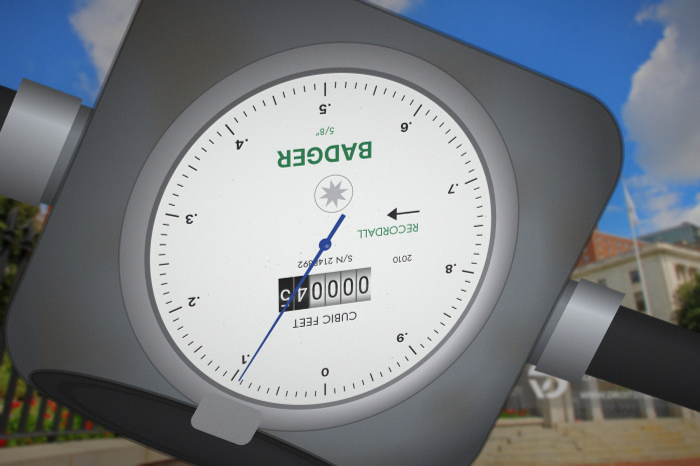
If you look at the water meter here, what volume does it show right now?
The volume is 45.09 ft³
